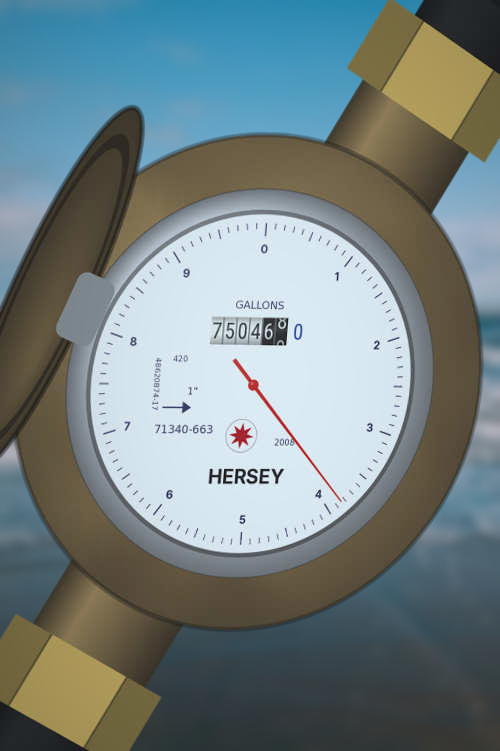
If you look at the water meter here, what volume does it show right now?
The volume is 7504683.8 gal
